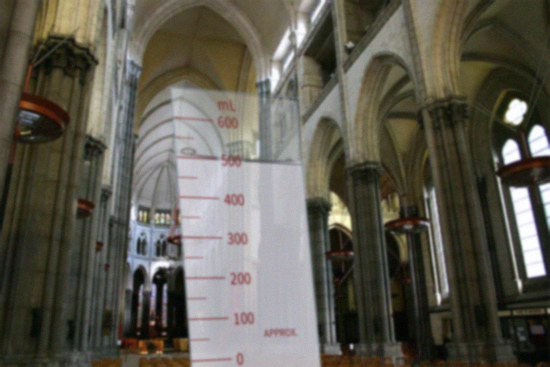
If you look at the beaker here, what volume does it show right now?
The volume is 500 mL
